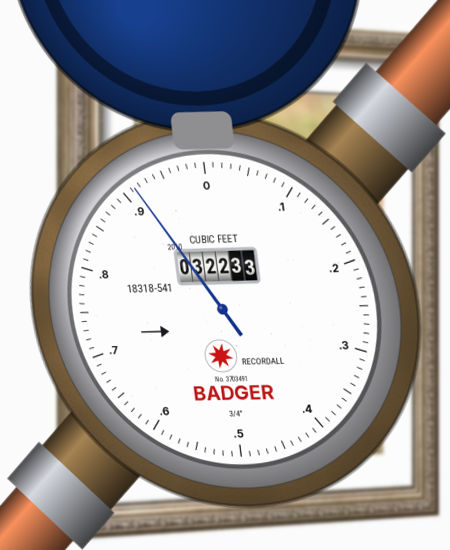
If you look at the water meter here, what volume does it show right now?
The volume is 32232.91 ft³
